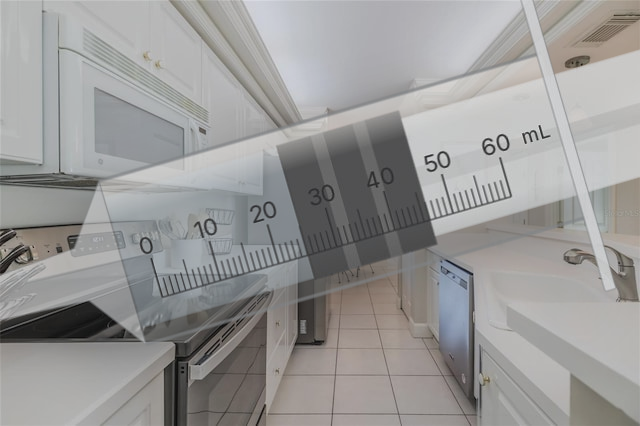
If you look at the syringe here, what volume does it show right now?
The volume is 25 mL
